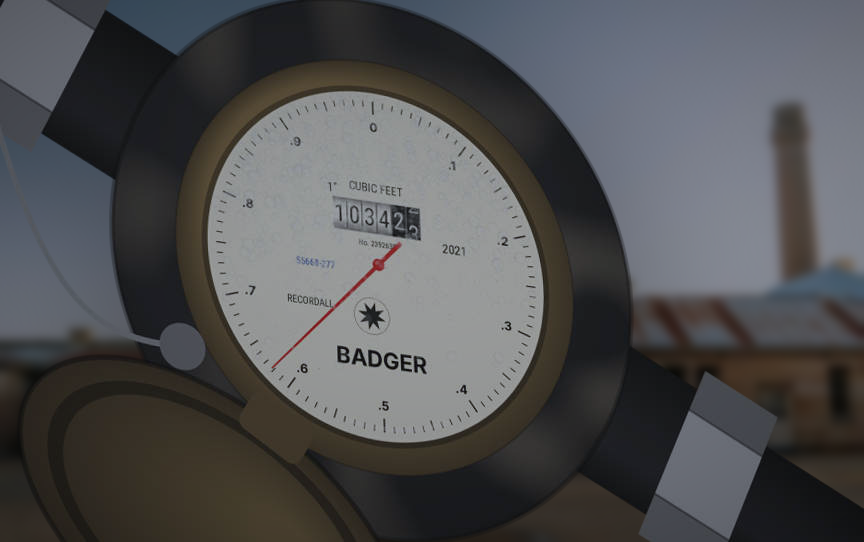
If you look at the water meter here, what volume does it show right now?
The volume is 103422.62 ft³
